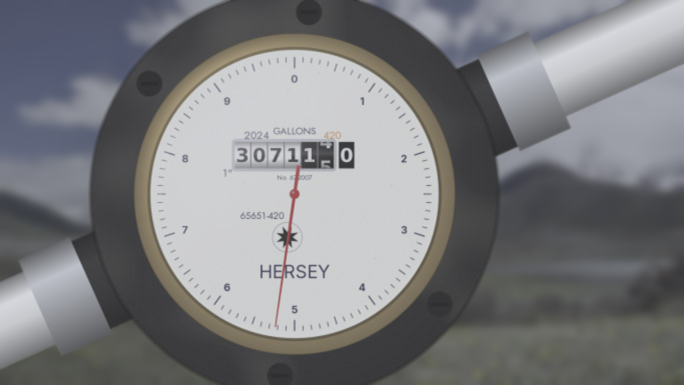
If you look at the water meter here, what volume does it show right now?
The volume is 3071145.2 gal
